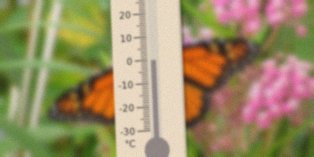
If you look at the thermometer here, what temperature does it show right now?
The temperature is 0 °C
